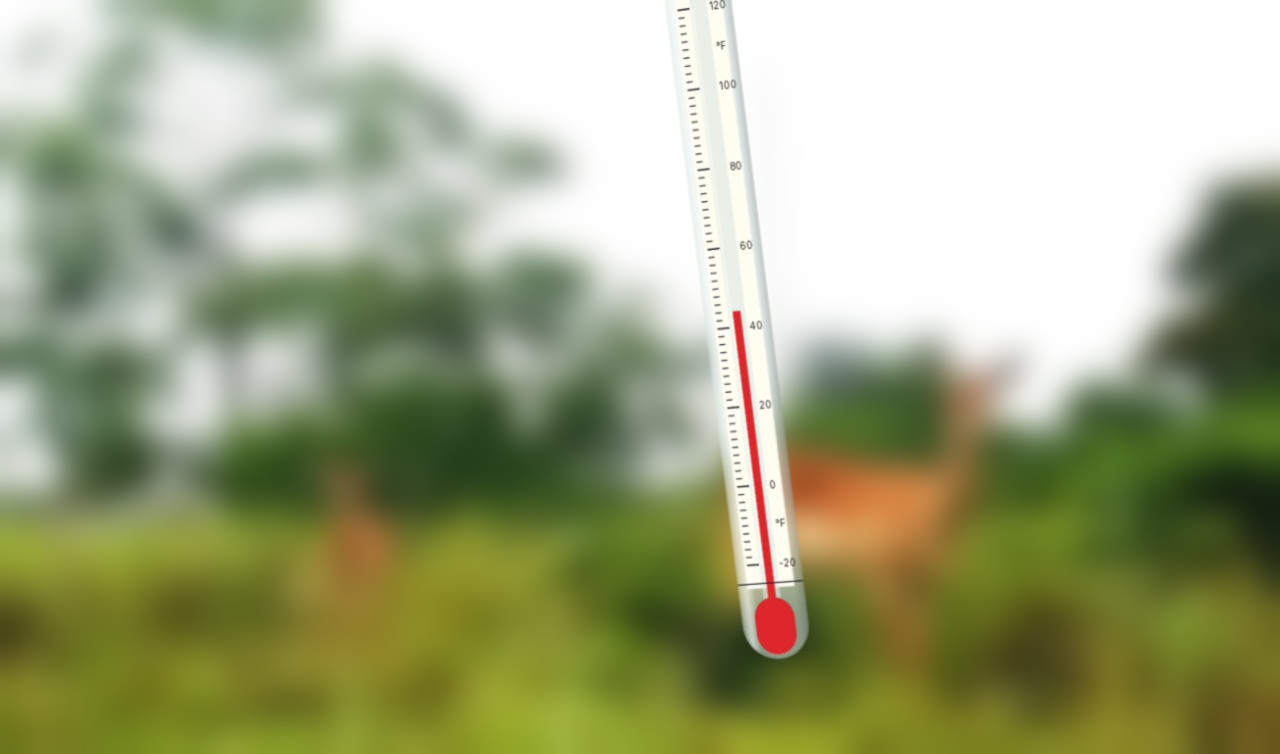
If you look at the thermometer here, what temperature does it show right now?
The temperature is 44 °F
